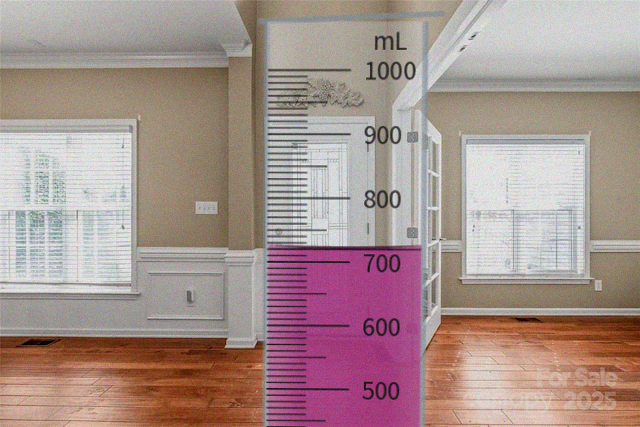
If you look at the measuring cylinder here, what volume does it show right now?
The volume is 720 mL
